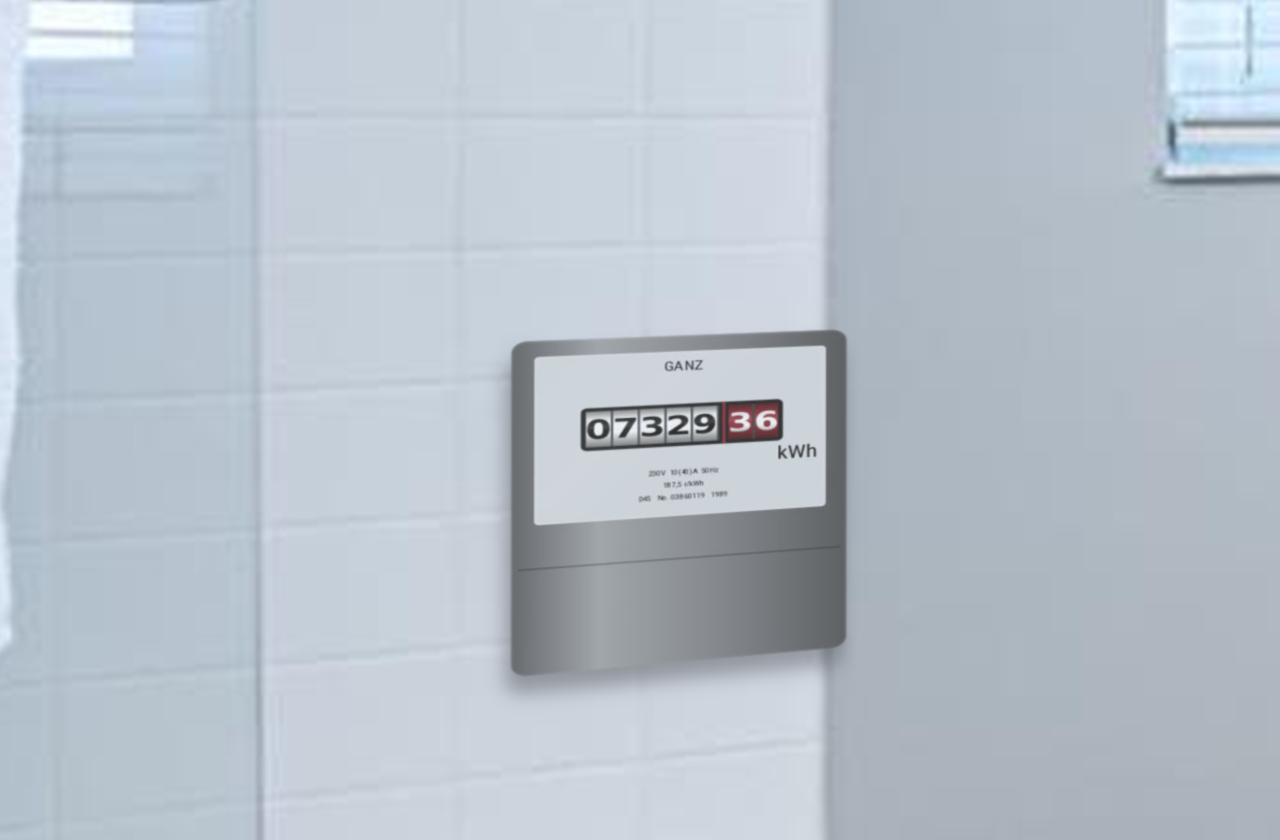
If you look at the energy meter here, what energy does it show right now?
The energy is 7329.36 kWh
